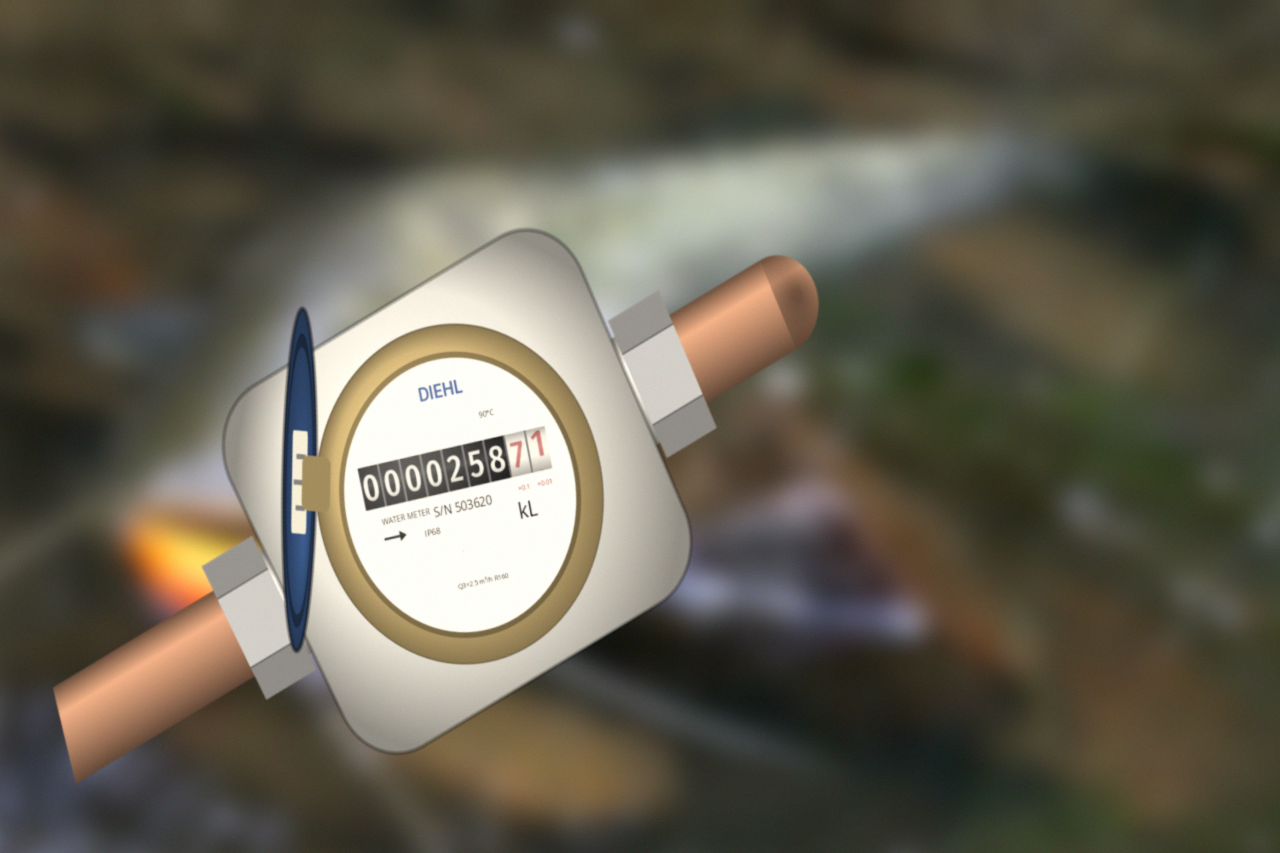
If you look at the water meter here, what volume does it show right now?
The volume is 258.71 kL
